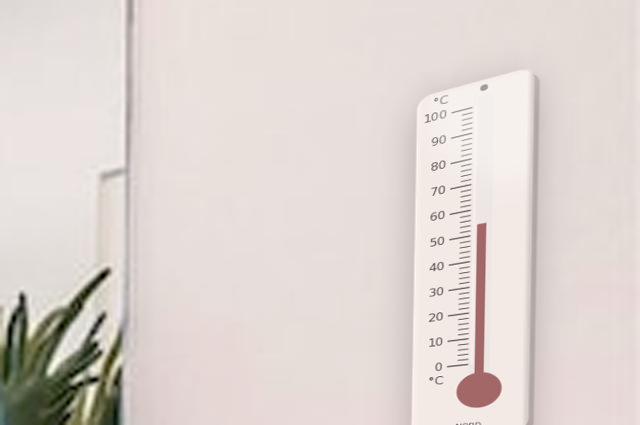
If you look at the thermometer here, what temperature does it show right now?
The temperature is 54 °C
